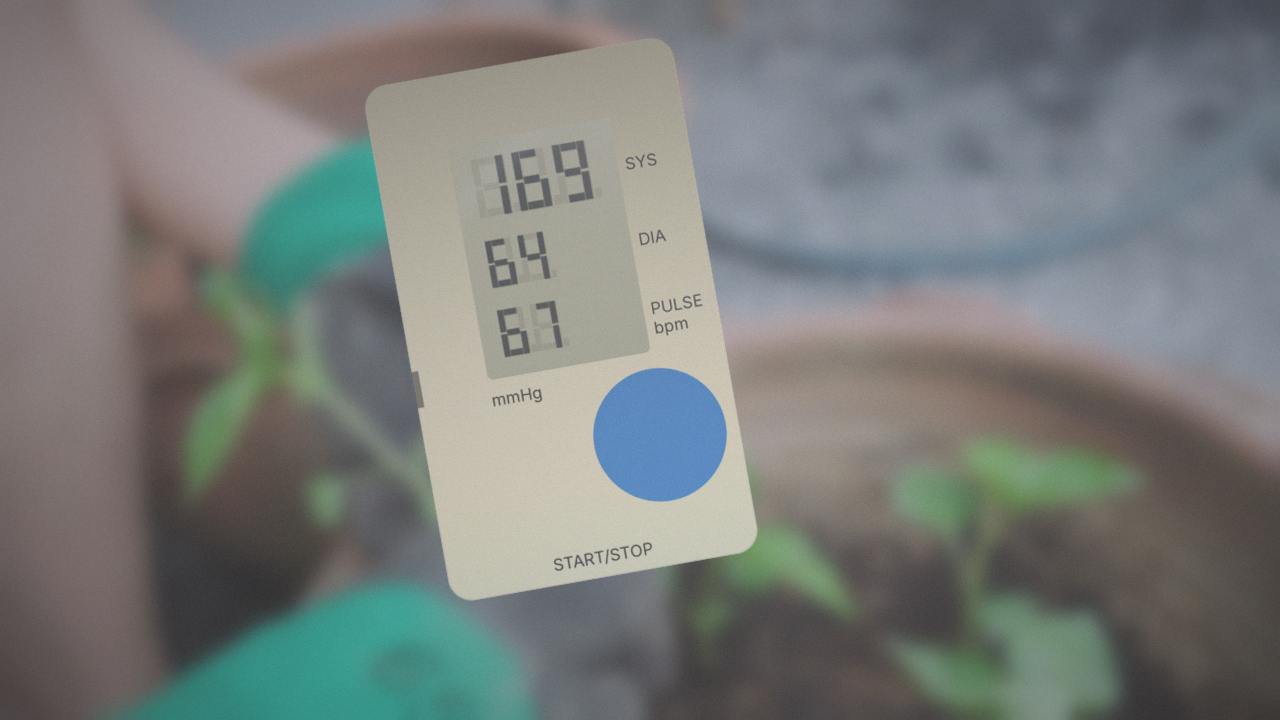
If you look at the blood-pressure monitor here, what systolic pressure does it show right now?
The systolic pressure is 169 mmHg
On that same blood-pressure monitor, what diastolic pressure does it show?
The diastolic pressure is 64 mmHg
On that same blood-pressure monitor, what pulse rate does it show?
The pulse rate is 67 bpm
